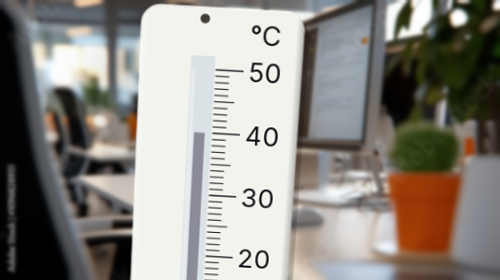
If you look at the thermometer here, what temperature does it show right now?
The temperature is 40 °C
